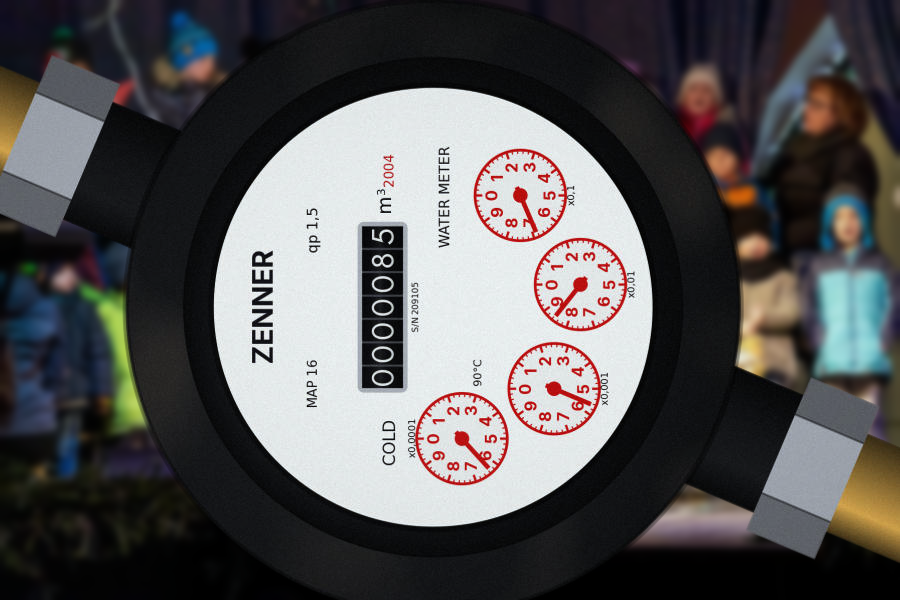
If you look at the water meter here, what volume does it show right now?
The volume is 85.6856 m³
